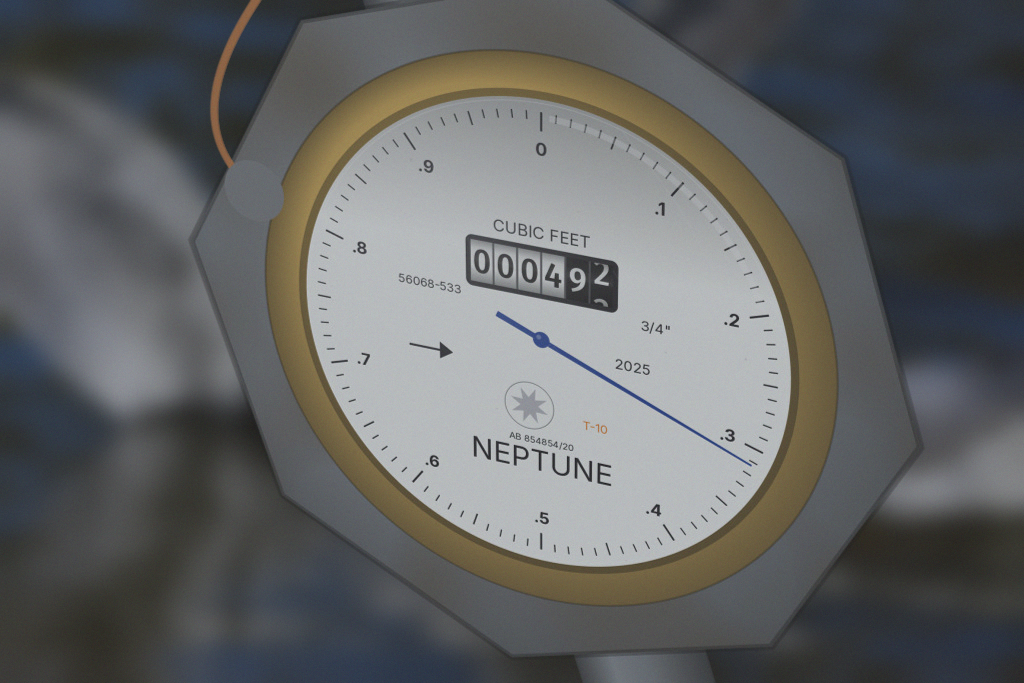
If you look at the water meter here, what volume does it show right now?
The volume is 492.31 ft³
